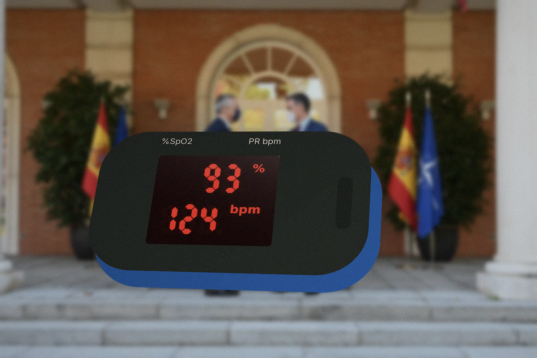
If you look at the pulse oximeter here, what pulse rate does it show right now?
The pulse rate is 124 bpm
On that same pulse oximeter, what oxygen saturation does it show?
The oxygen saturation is 93 %
